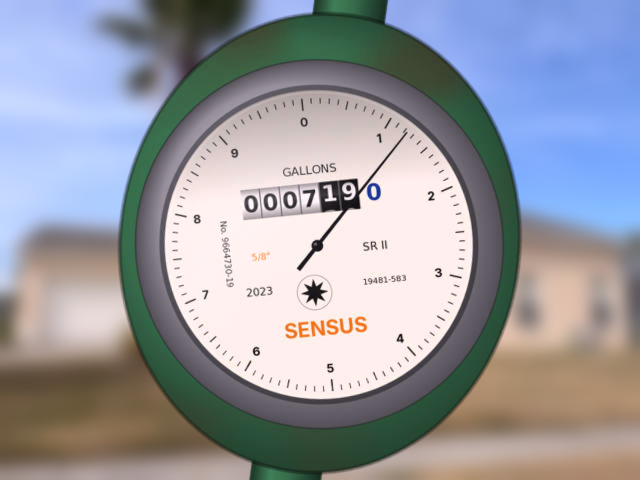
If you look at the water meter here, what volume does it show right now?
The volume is 7191.2 gal
